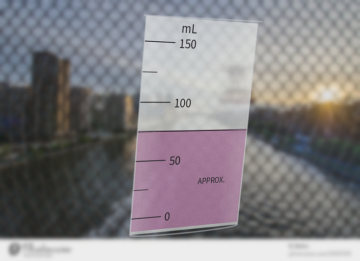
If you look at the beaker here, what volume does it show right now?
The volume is 75 mL
